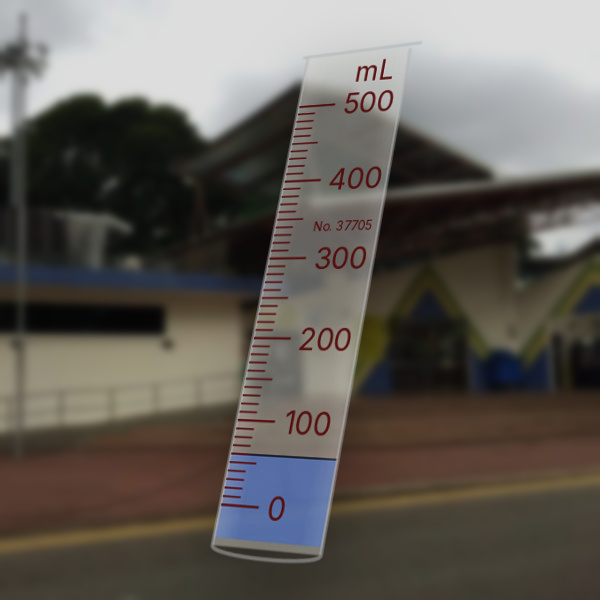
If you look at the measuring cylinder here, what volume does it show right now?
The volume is 60 mL
